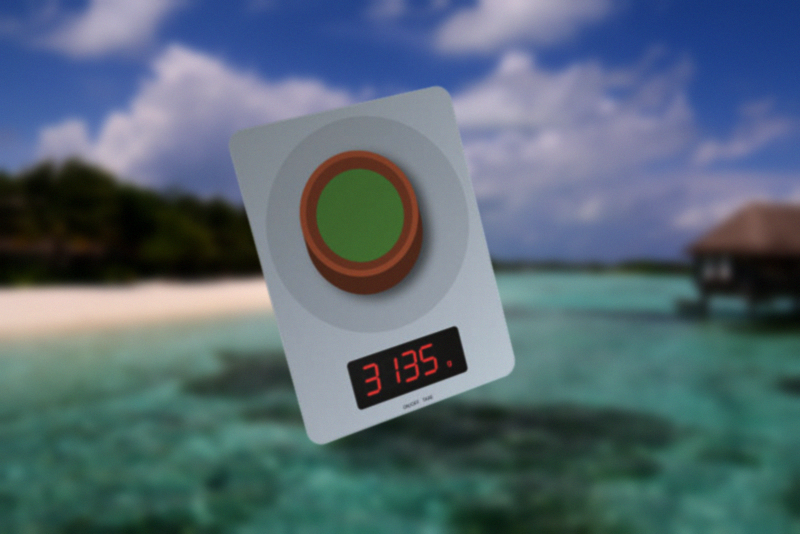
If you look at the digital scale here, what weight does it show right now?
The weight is 3135 g
